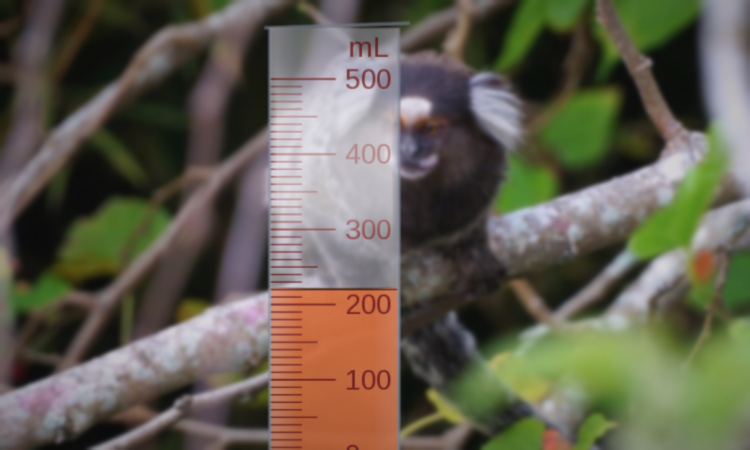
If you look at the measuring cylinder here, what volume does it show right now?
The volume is 220 mL
